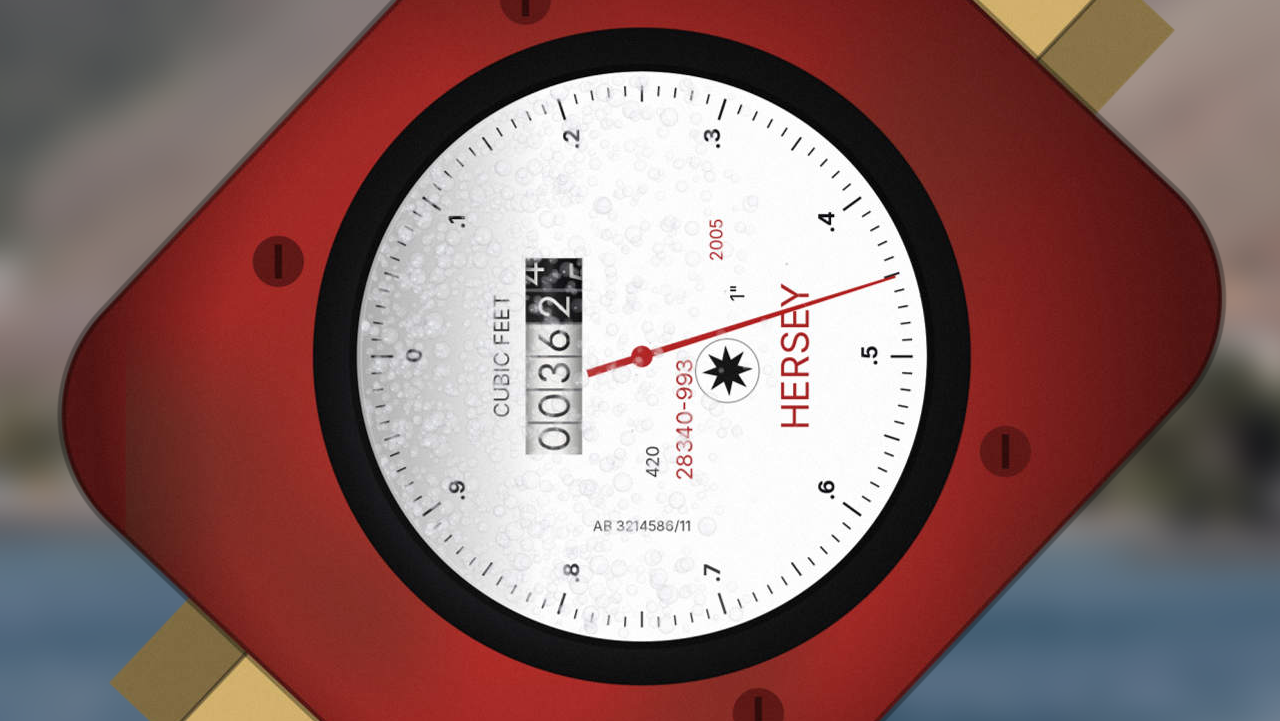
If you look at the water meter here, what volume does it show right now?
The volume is 3624.45 ft³
